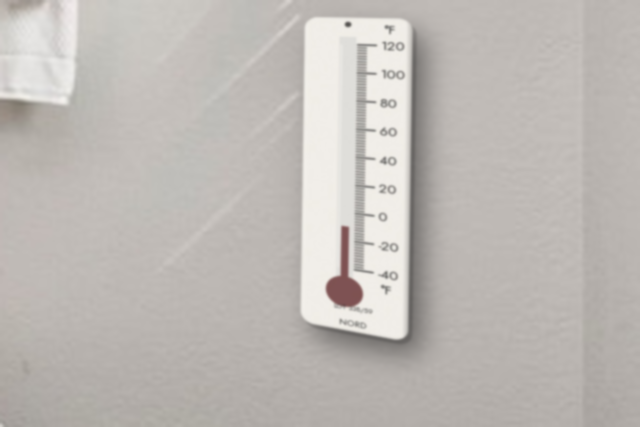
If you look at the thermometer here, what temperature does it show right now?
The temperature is -10 °F
